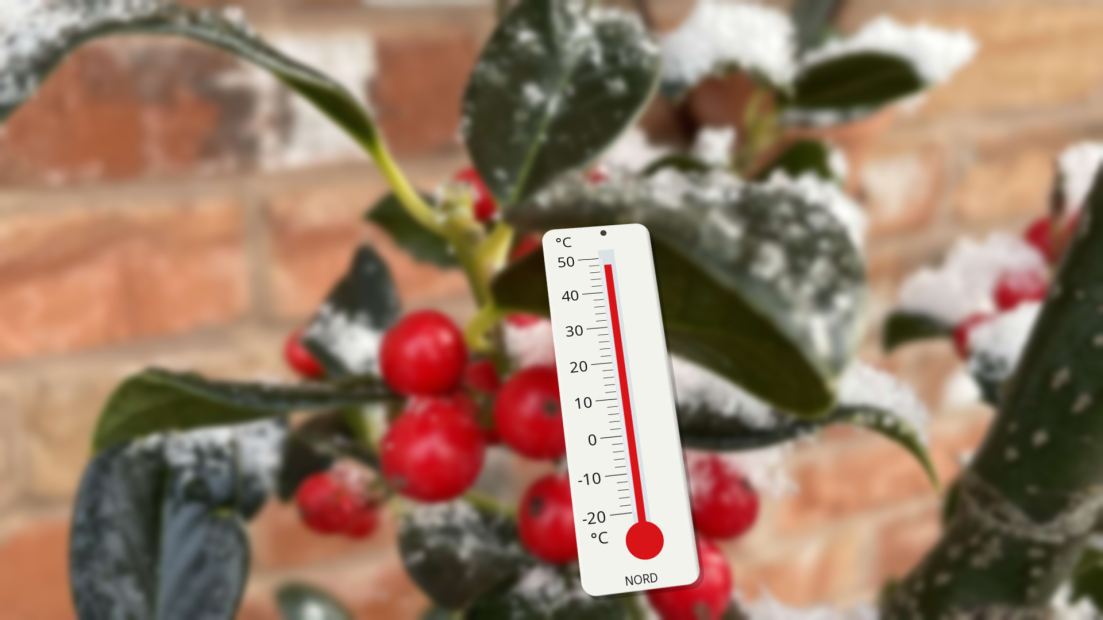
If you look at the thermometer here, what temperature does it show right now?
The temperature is 48 °C
